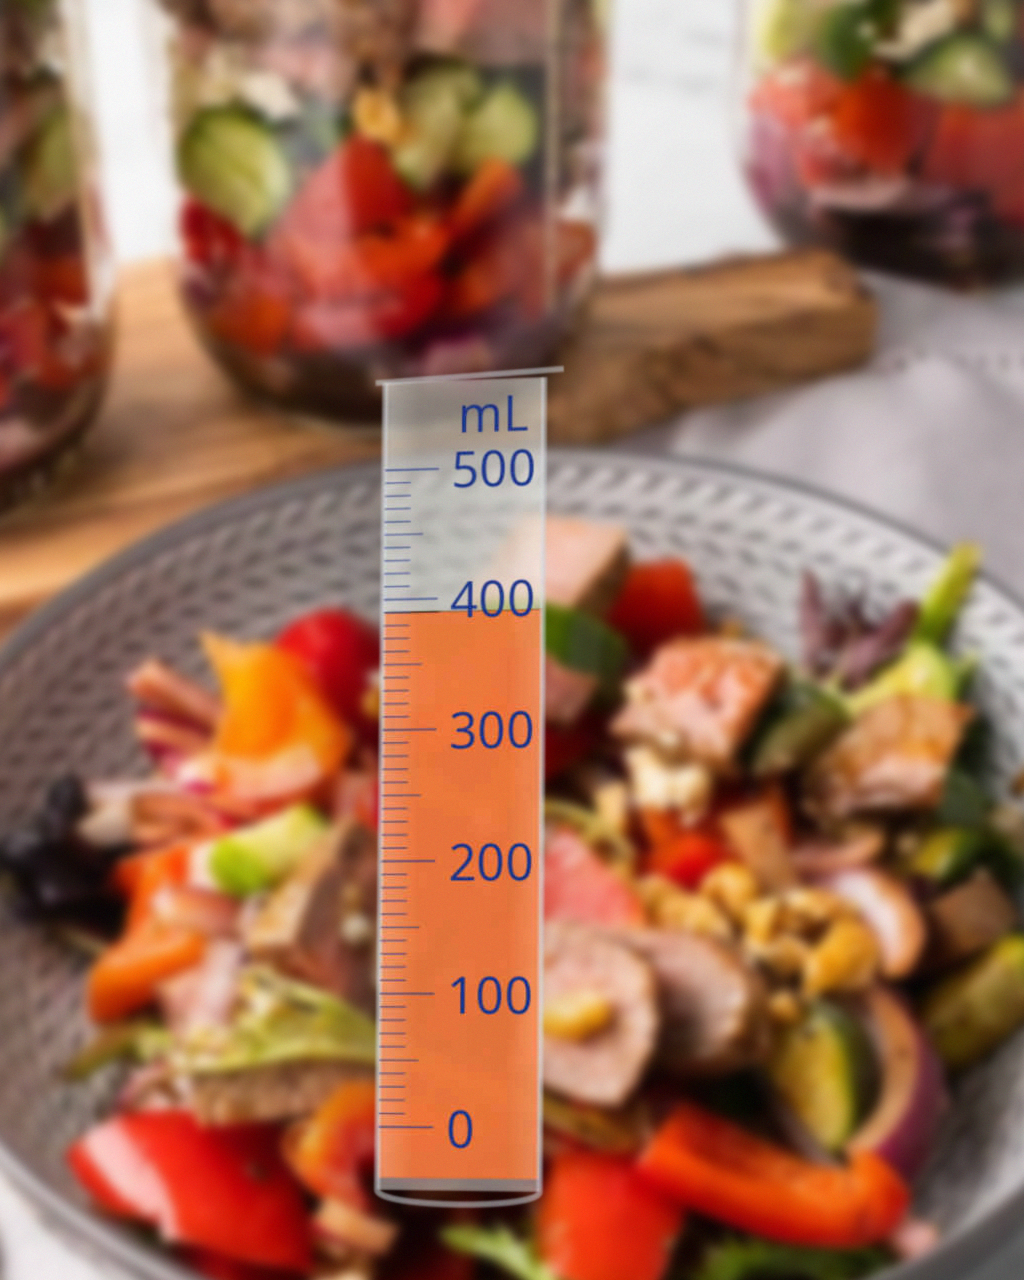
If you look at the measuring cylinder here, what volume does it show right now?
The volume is 390 mL
